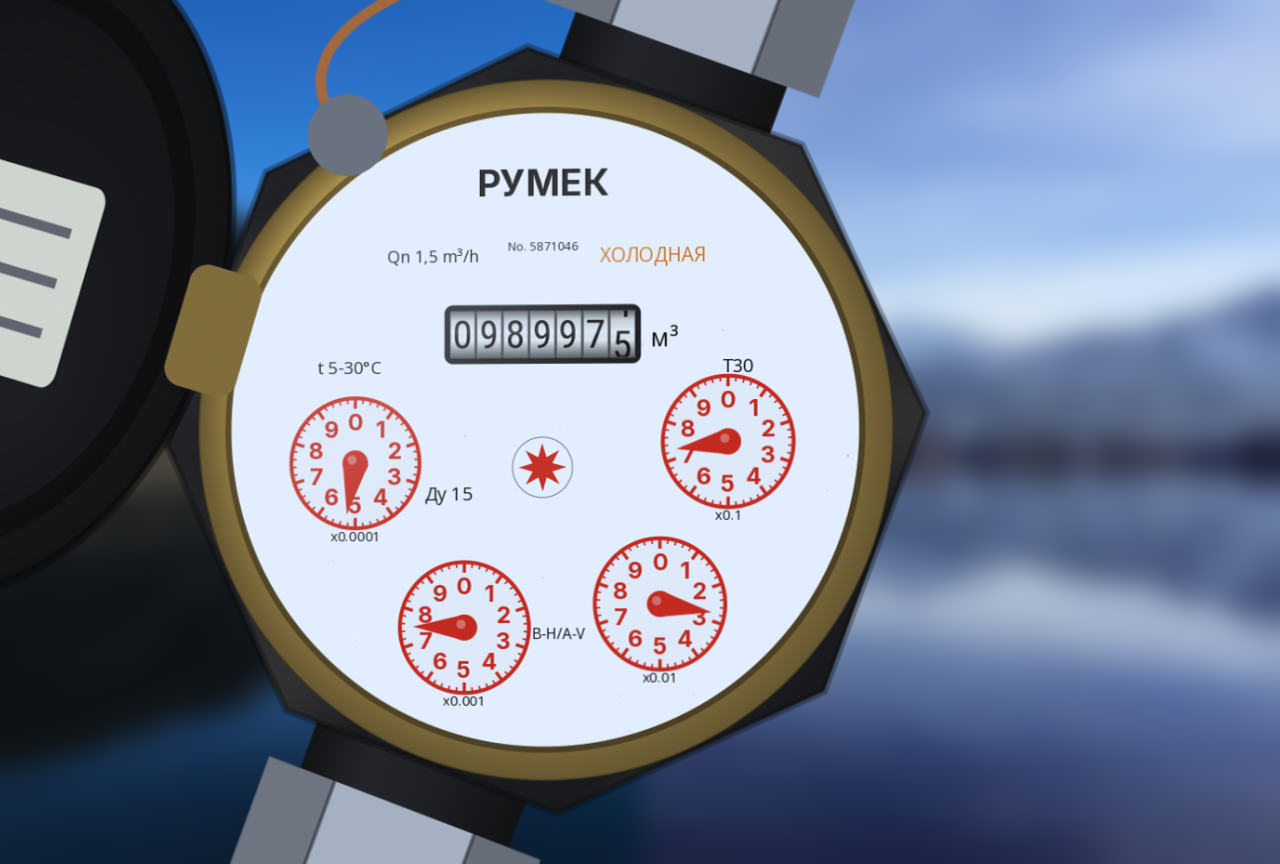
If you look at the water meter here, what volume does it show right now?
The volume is 989974.7275 m³
